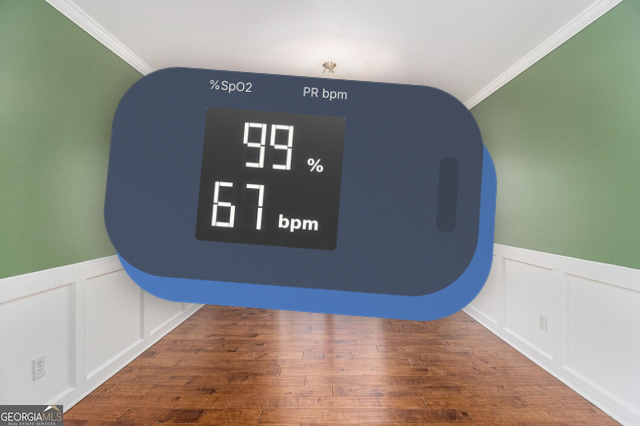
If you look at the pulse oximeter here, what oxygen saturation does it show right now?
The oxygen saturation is 99 %
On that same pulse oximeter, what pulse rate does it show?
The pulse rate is 67 bpm
